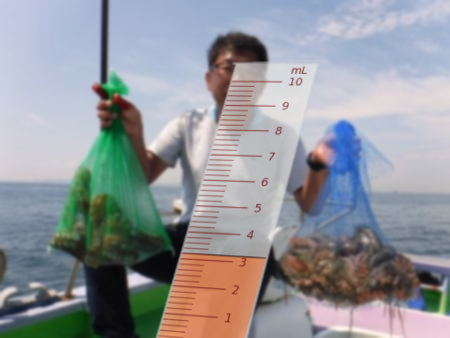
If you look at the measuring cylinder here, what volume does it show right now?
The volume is 3.2 mL
